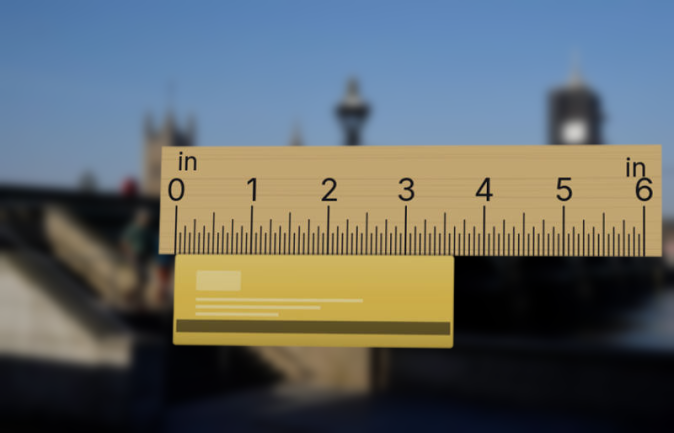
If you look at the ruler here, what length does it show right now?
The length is 3.625 in
